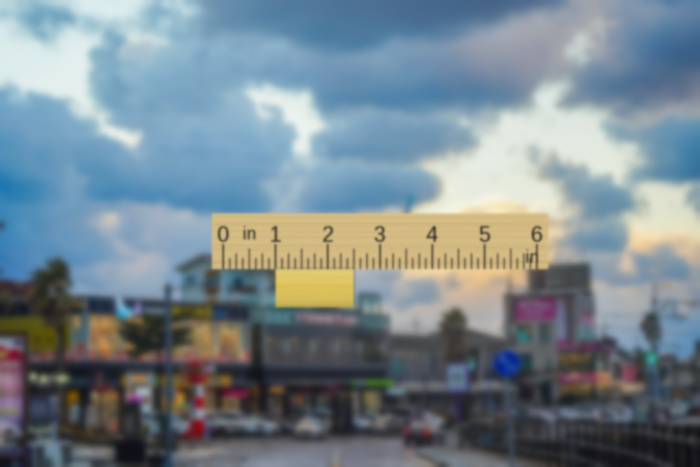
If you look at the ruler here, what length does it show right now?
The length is 1.5 in
